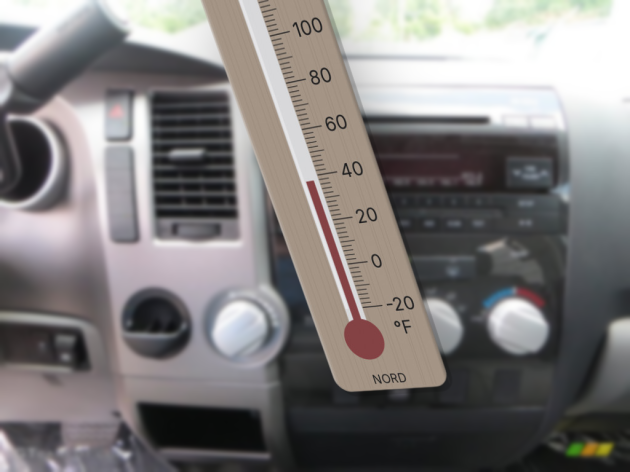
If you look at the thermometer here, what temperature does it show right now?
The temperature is 38 °F
